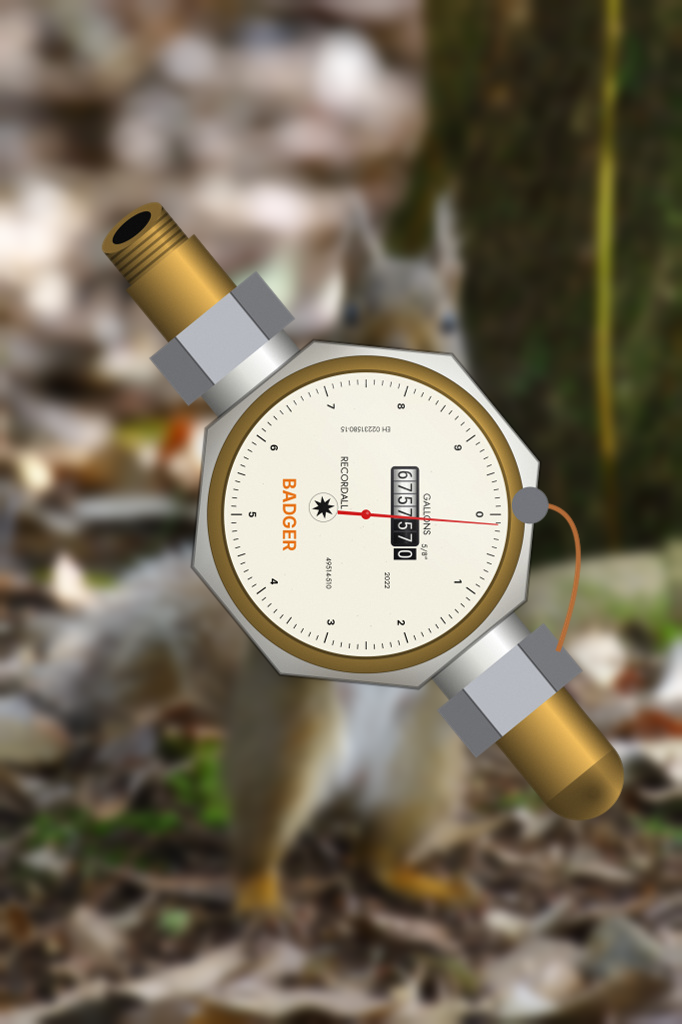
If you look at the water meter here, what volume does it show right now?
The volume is 6757570.1 gal
